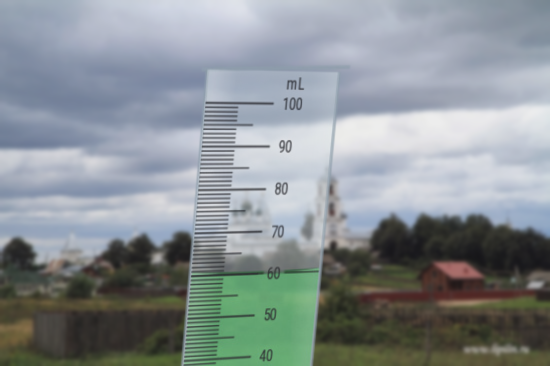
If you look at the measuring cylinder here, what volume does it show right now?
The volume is 60 mL
